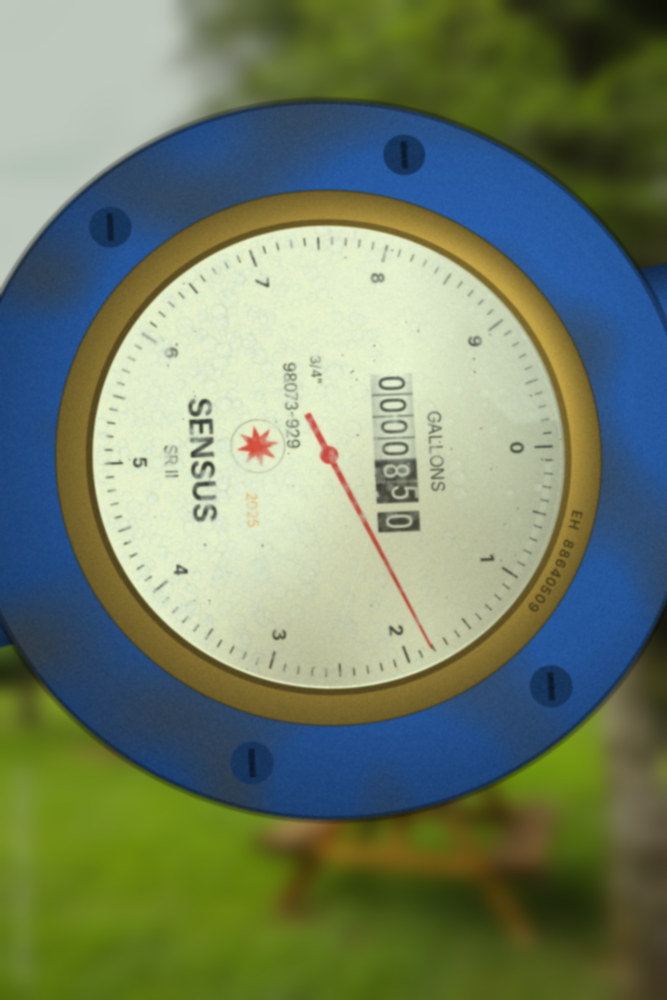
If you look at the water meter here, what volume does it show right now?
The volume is 851.8 gal
